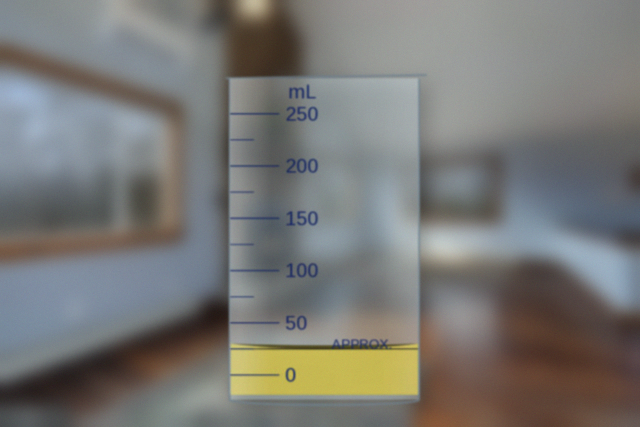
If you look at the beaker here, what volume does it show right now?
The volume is 25 mL
